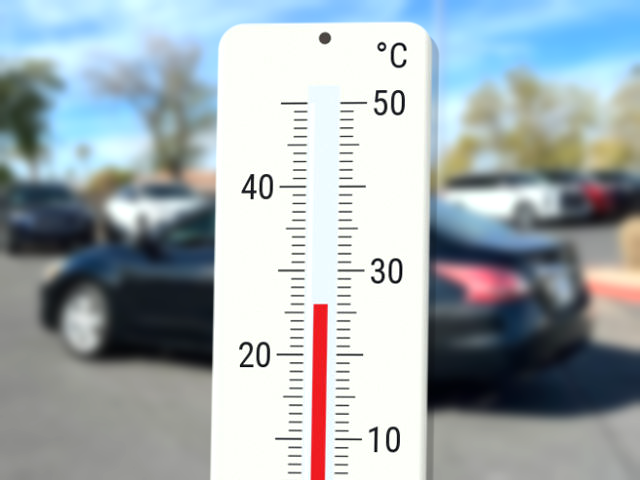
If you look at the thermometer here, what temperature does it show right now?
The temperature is 26 °C
